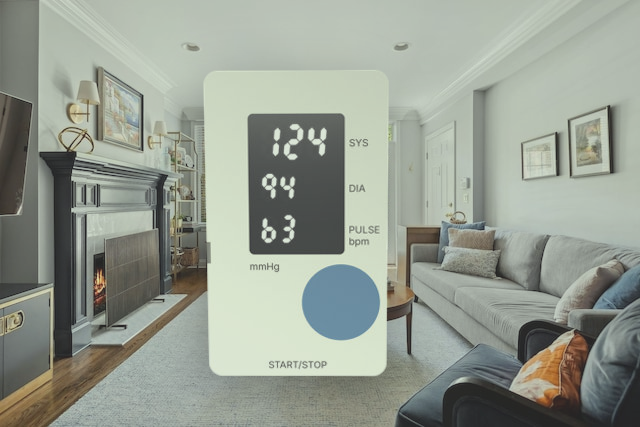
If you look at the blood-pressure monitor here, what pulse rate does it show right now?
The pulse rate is 63 bpm
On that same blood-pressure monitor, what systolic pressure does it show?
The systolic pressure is 124 mmHg
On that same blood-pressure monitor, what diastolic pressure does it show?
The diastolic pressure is 94 mmHg
